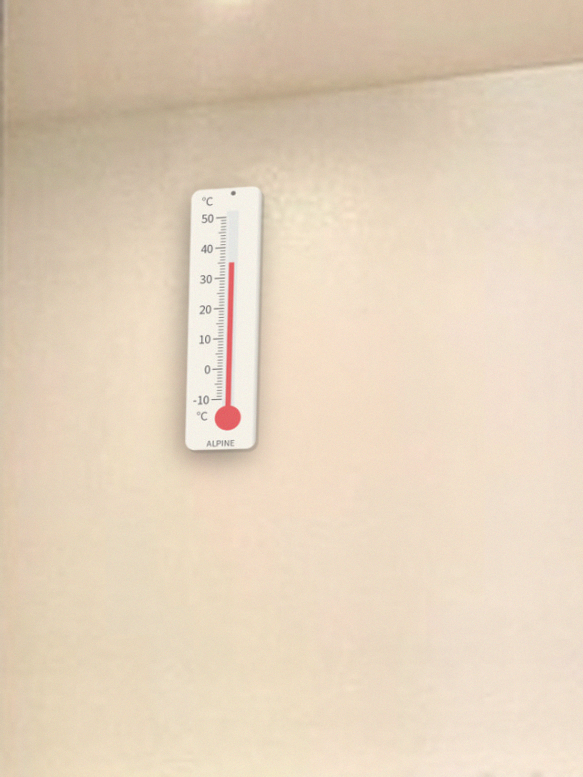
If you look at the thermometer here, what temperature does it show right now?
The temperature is 35 °C
